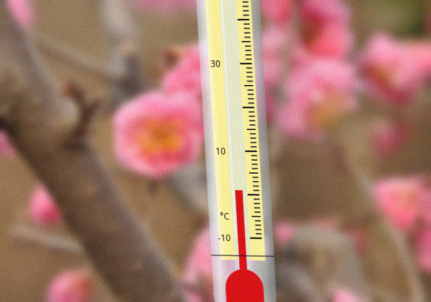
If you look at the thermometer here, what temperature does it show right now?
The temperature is 1 °C
